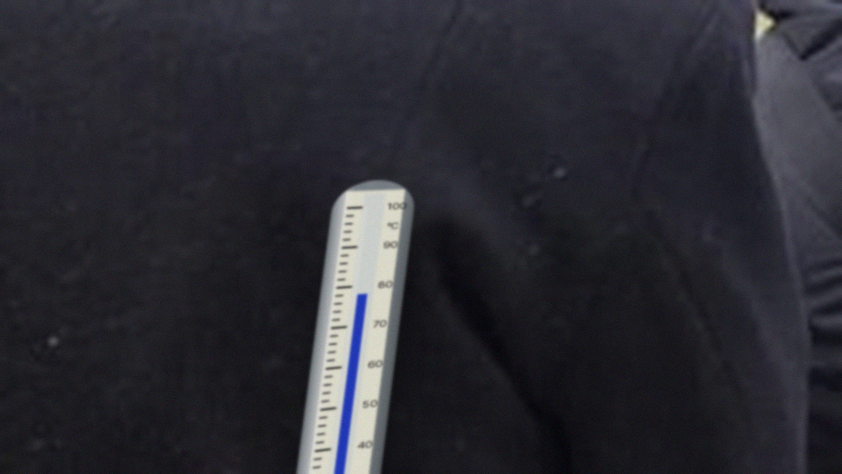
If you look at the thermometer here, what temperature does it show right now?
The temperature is 78 °C
